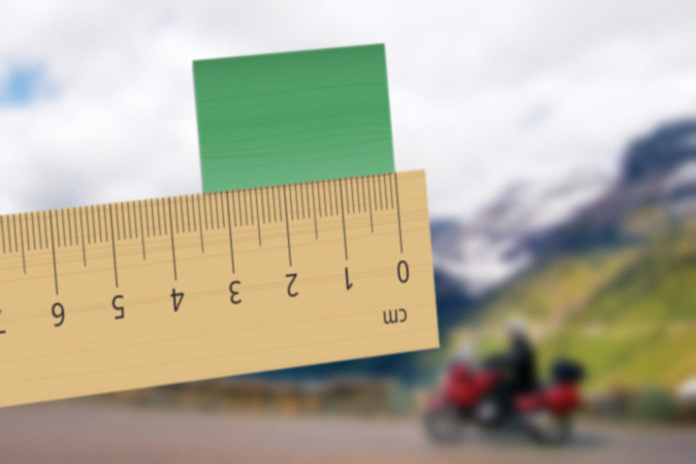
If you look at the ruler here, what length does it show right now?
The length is 3.4 cm
